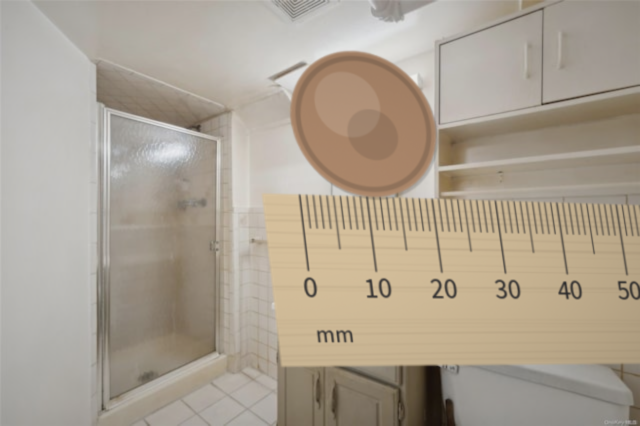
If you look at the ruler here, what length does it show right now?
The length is 22 mm
